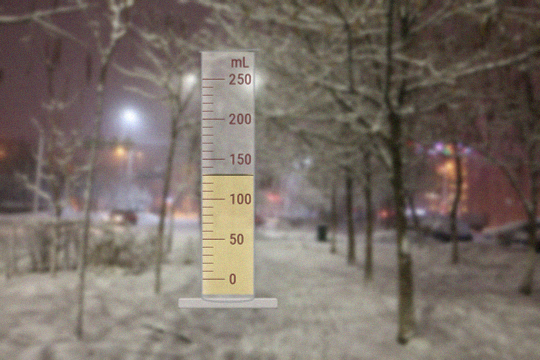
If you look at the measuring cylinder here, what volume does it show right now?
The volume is 130 mL
